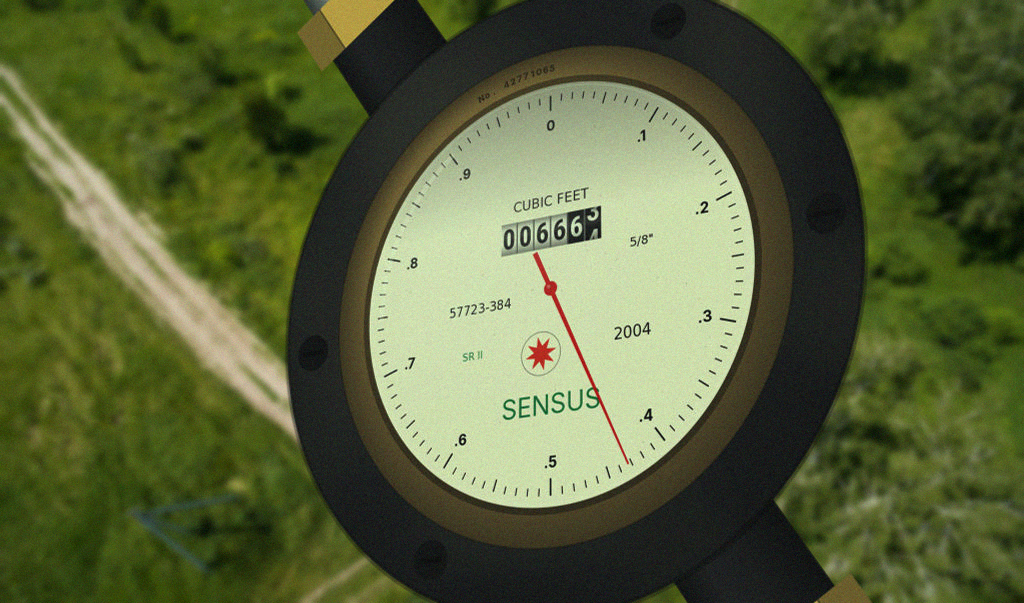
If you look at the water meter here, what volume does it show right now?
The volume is 6663.43 ft³
